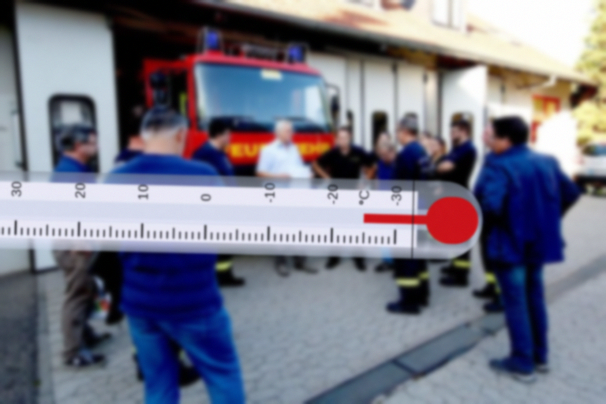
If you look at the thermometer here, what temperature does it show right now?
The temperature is -25 °C
